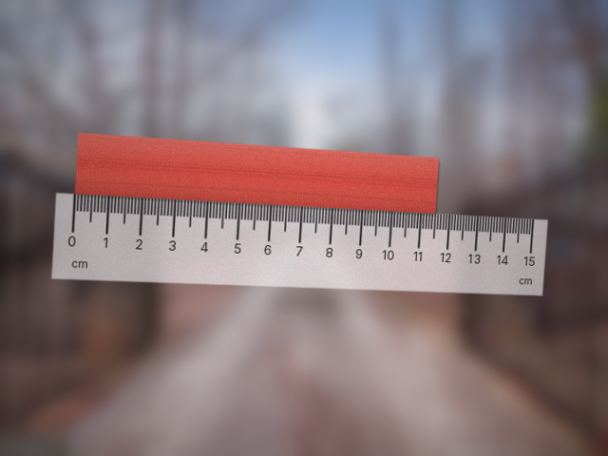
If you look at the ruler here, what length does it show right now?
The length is 11.5 cm
